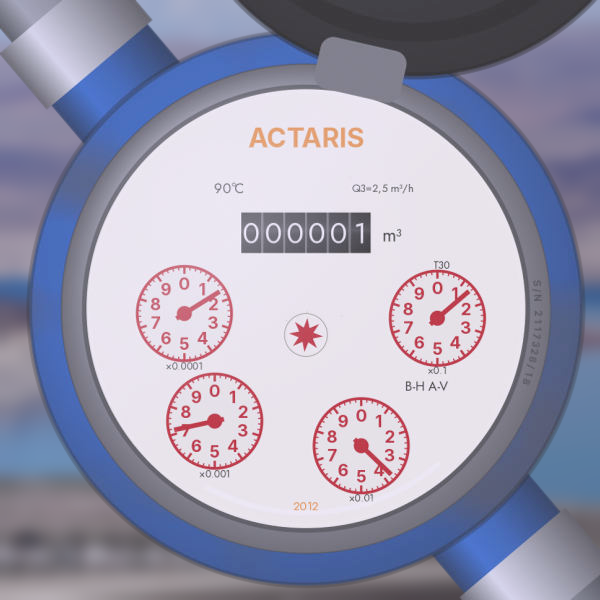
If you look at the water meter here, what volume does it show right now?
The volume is 1.1371 m³
